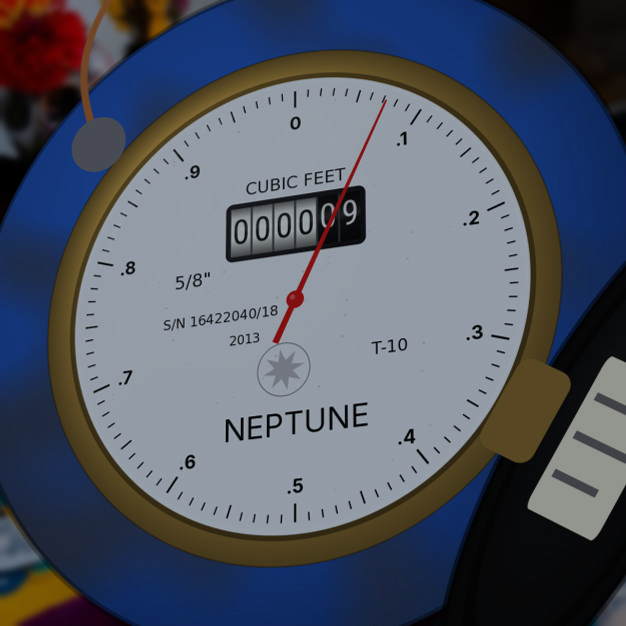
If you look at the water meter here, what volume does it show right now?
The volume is 9.07 ft³
